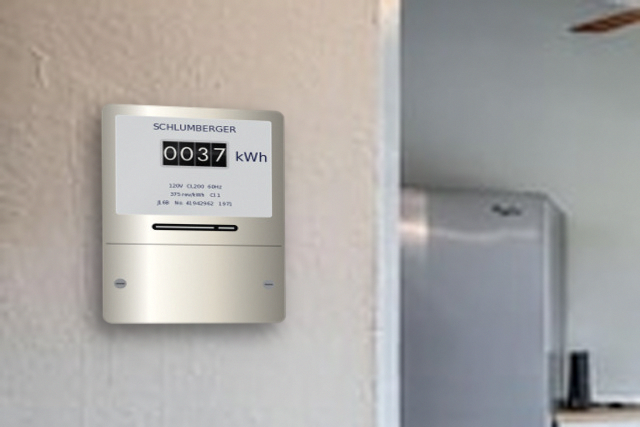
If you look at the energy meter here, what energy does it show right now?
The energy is 37 kWh
